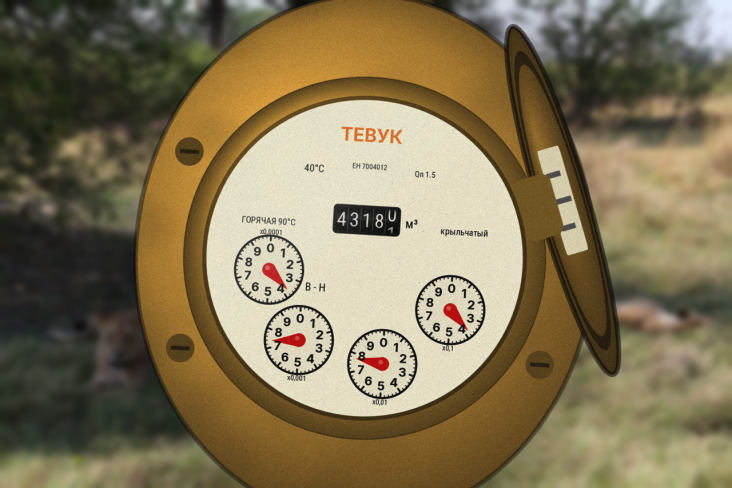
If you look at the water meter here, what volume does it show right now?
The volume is 43180.3773 m³
